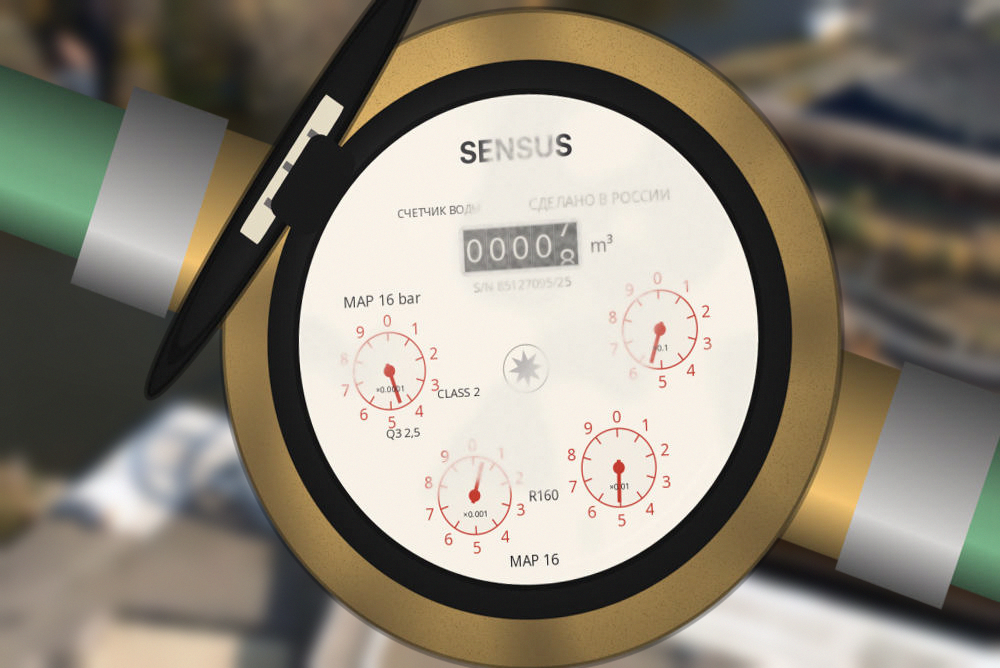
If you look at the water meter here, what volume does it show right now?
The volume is 7.5504 m³
